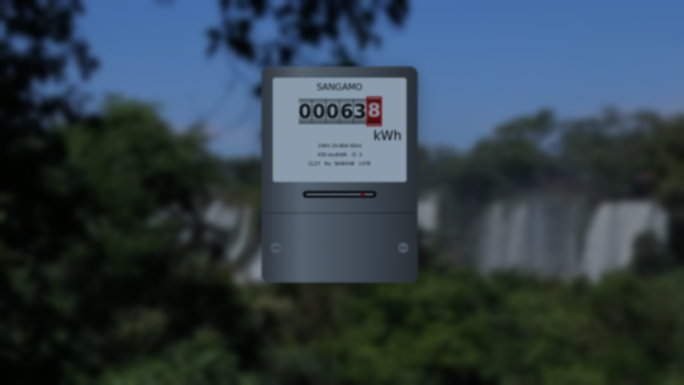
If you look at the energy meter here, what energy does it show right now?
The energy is 63.8 kWh
